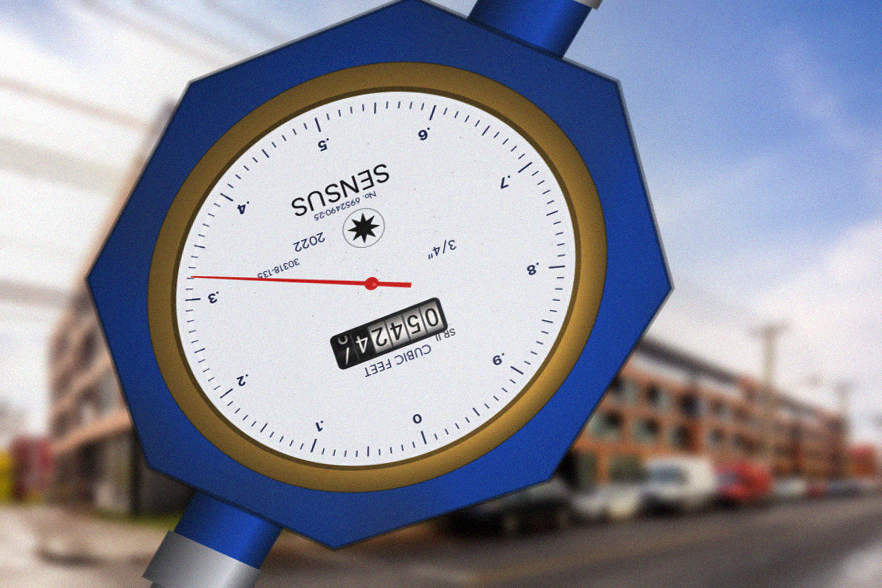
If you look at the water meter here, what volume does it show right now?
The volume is 54247.32 ft³
